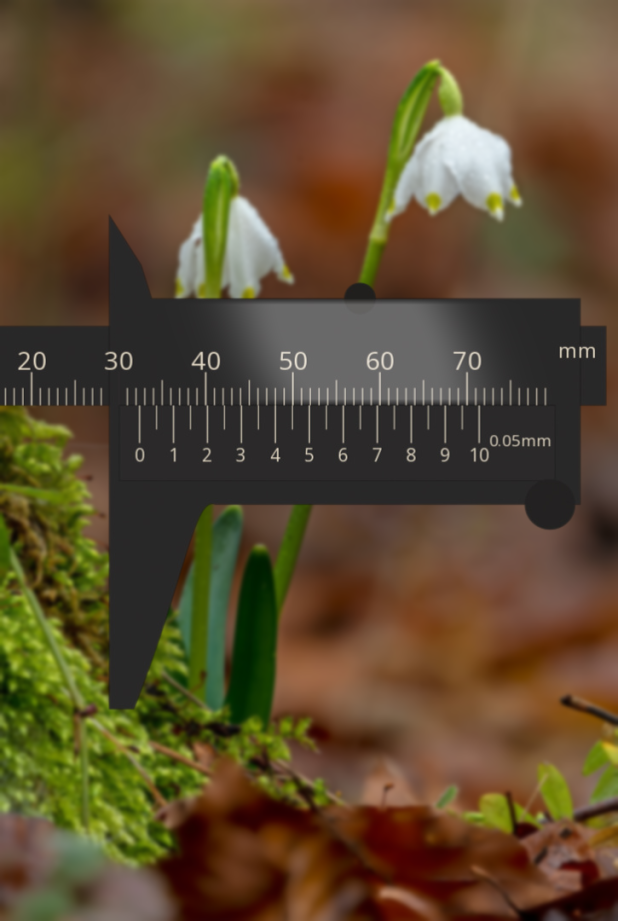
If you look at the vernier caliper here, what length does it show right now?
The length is 32.4 mm
